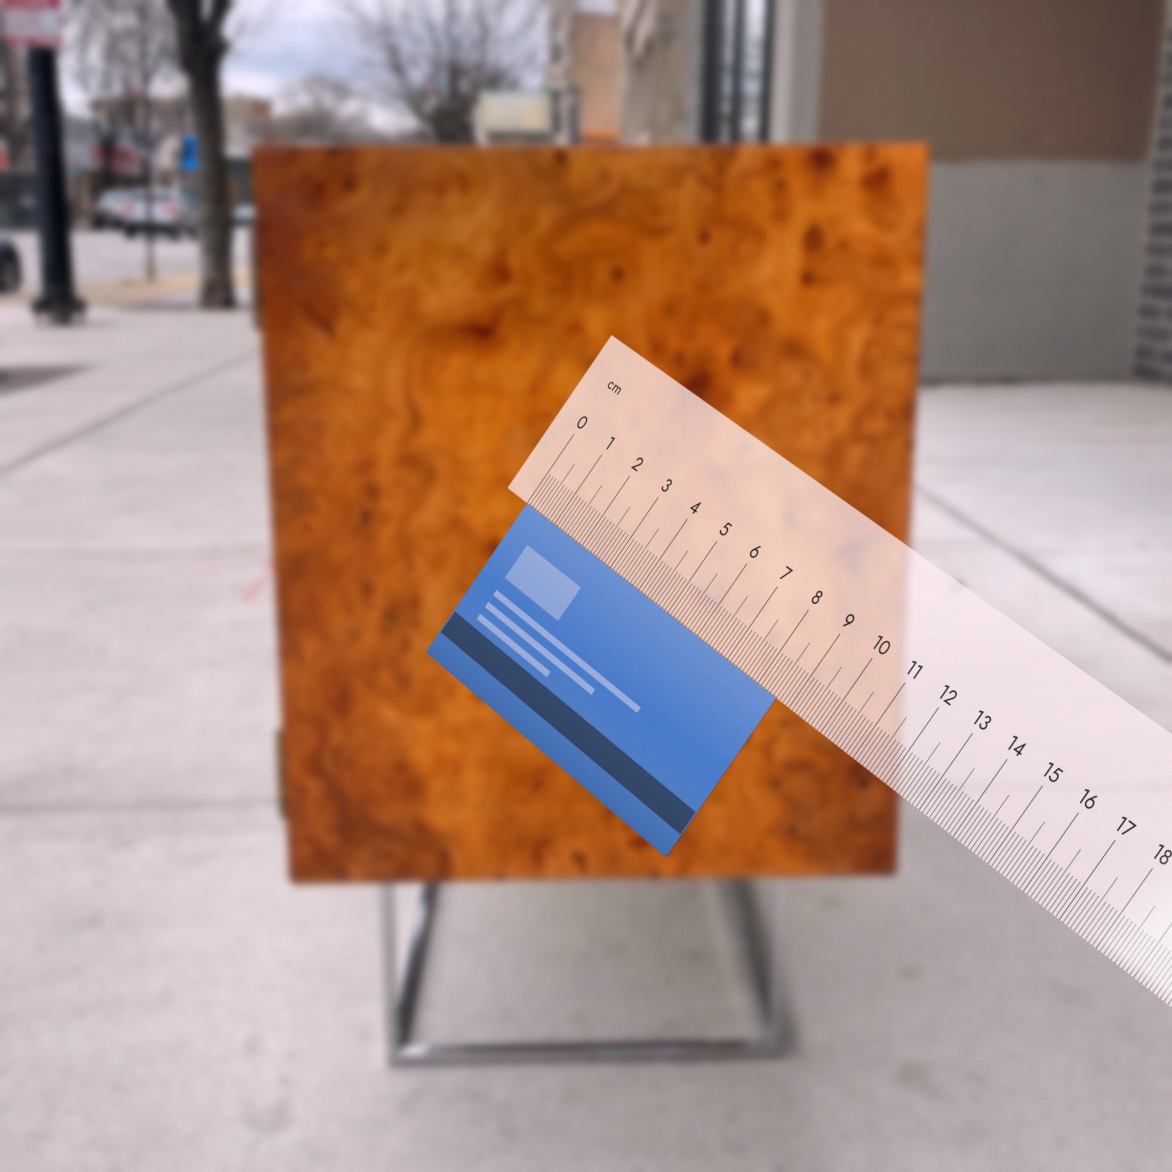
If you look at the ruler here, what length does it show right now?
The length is 8.6 cm
